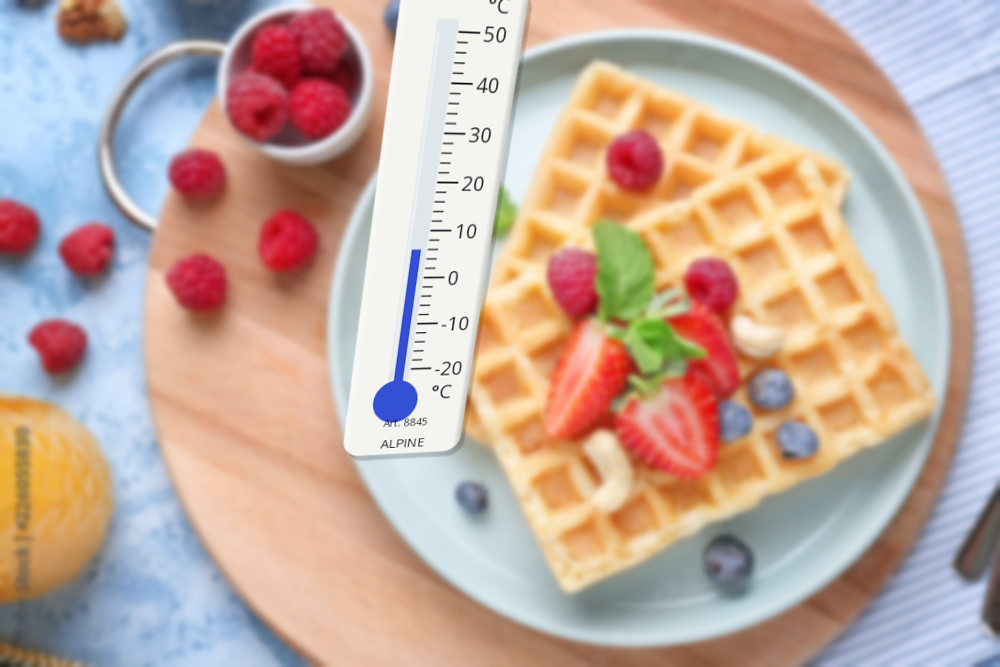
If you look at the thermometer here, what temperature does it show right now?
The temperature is 6 °C
